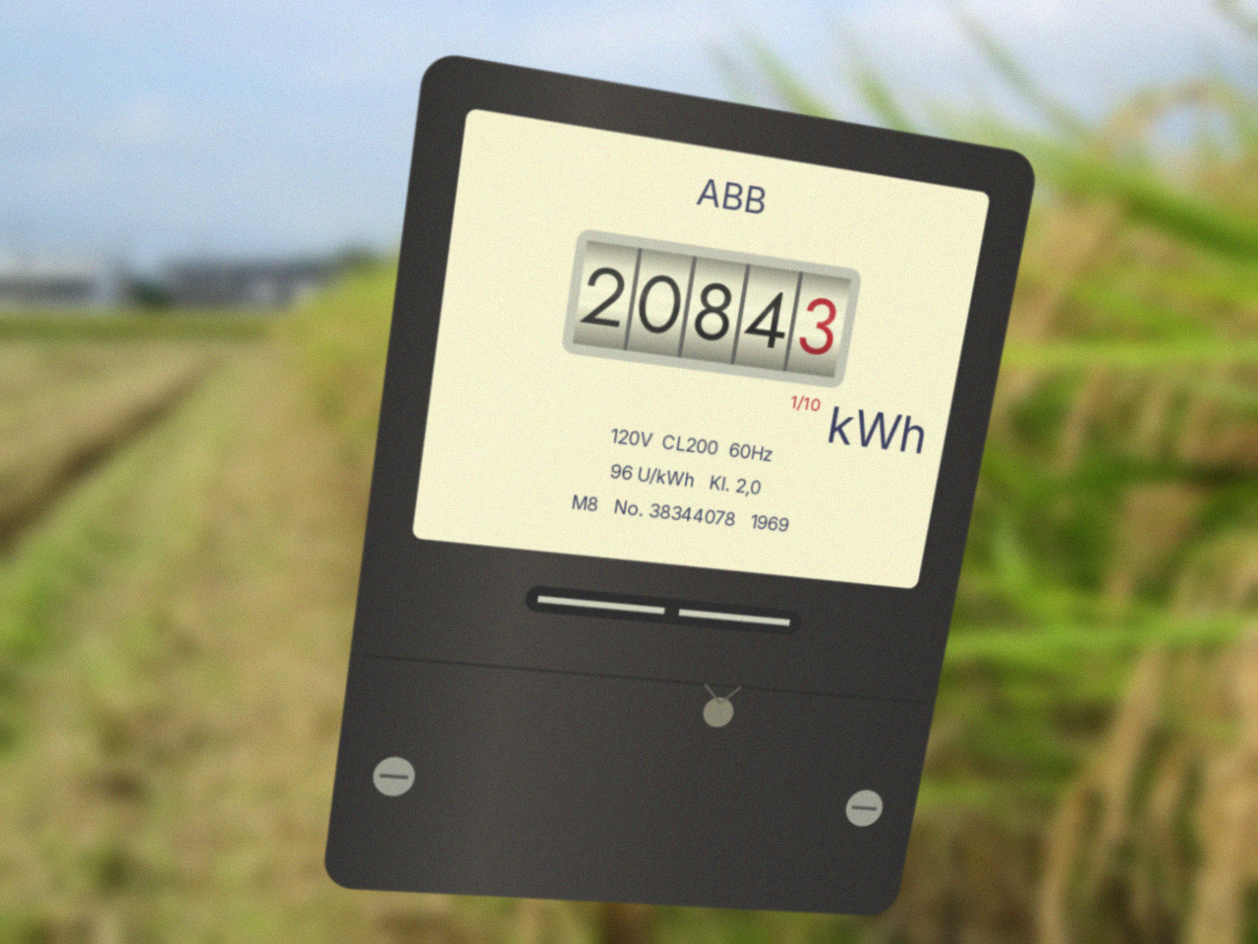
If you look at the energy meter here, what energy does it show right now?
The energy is 2084.3 kWh
